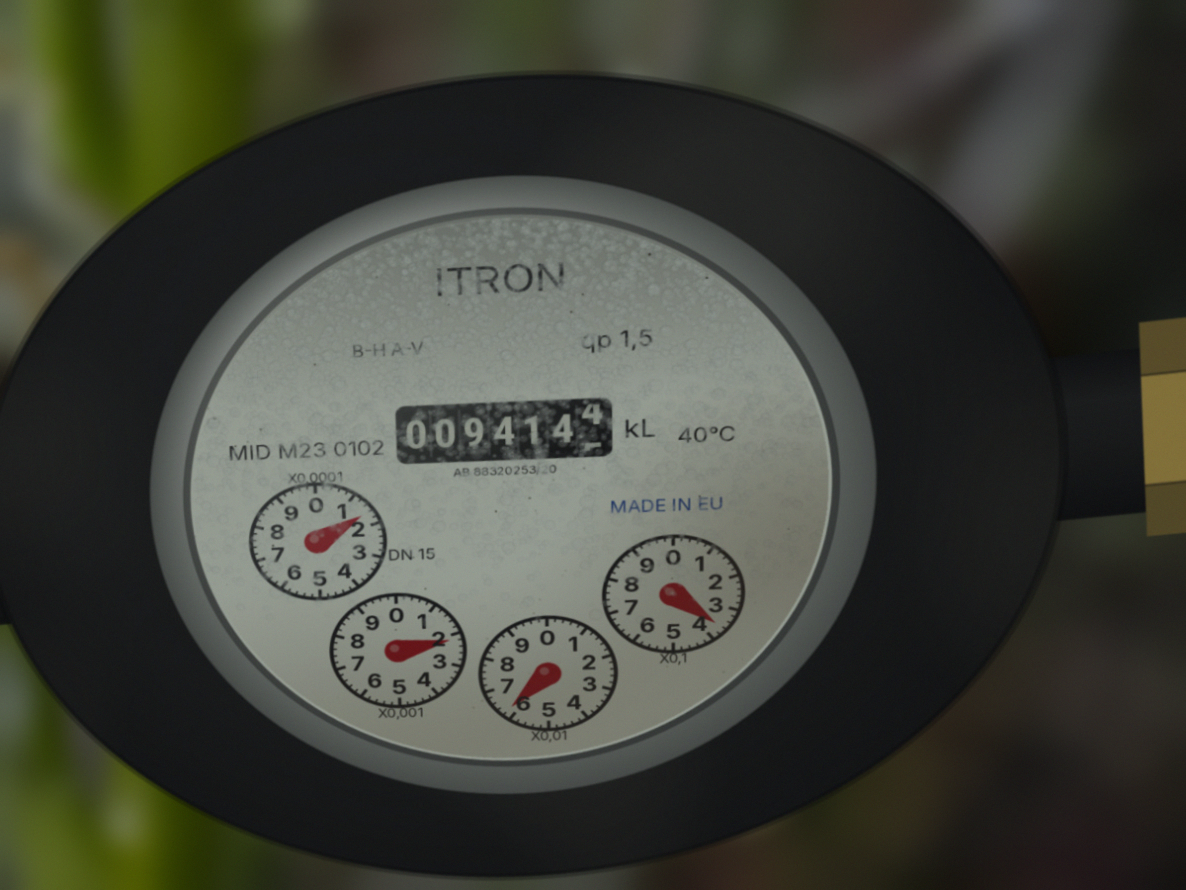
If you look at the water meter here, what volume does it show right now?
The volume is 94144.3621 kL
